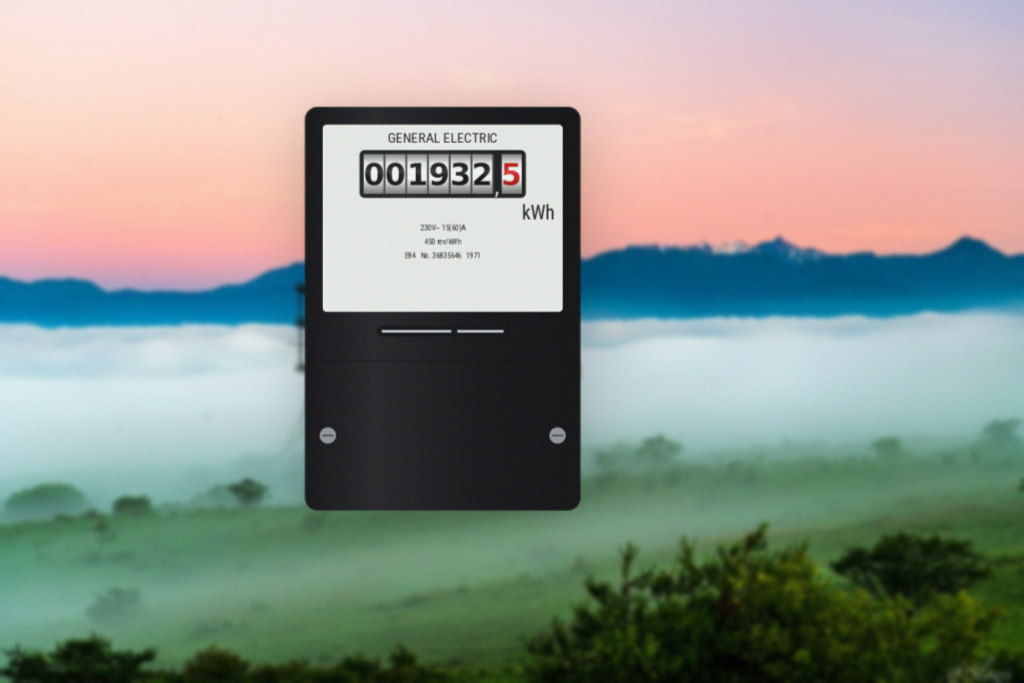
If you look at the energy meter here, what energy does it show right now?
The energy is 1932.5 kWh
